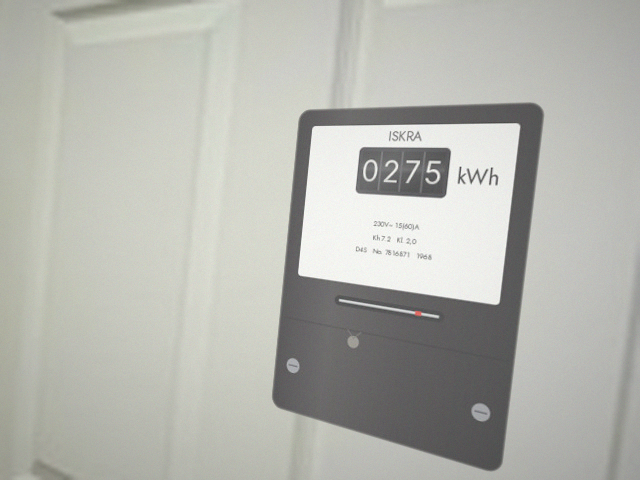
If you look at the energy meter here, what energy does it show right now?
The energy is 275 kWh
